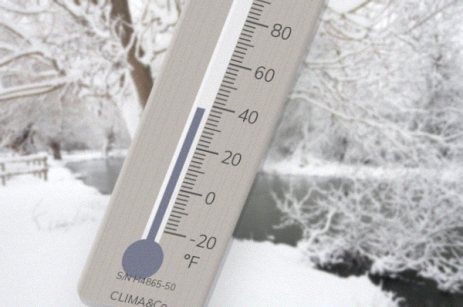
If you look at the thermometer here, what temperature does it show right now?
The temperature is 38 °F
